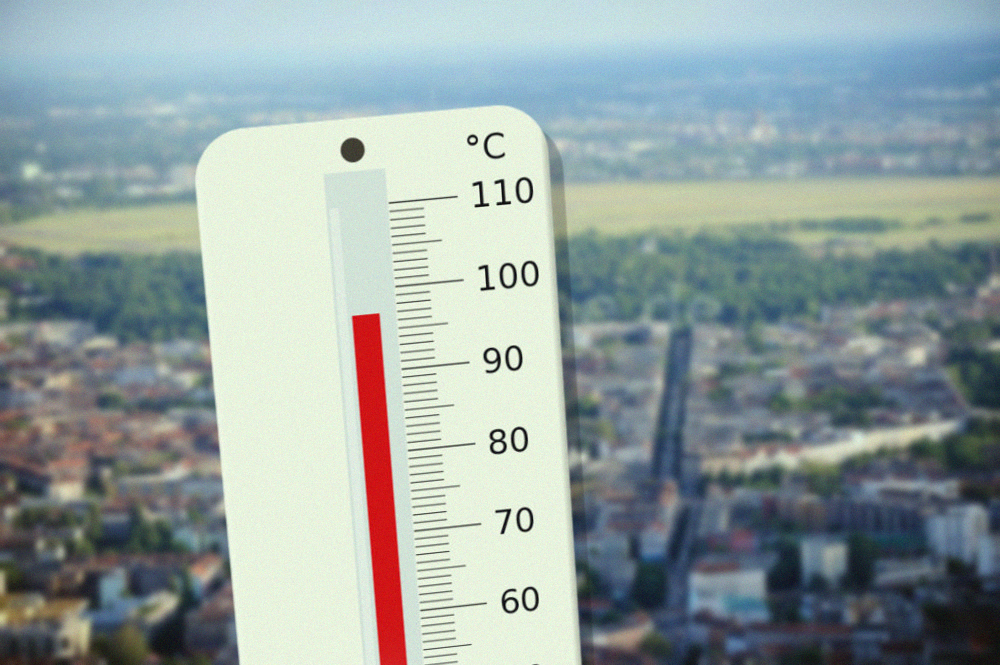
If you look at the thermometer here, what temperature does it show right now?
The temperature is 97 °C
